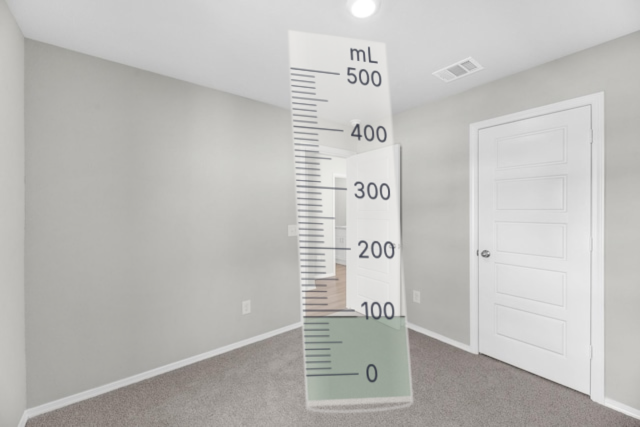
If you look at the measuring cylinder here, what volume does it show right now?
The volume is 90 mL
